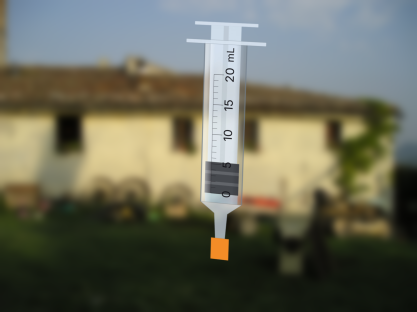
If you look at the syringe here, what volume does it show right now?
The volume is 0 mL
